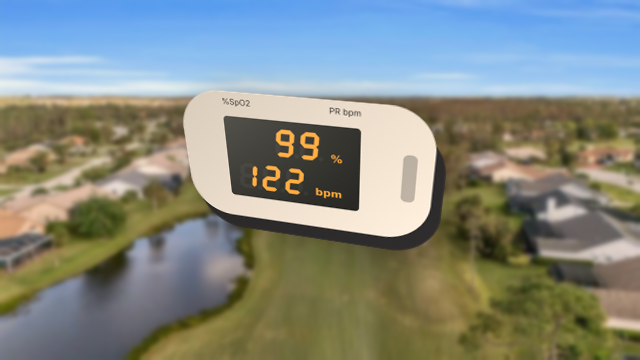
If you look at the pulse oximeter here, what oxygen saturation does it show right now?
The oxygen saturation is 99 %
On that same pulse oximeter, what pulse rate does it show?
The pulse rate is 122 bpm
